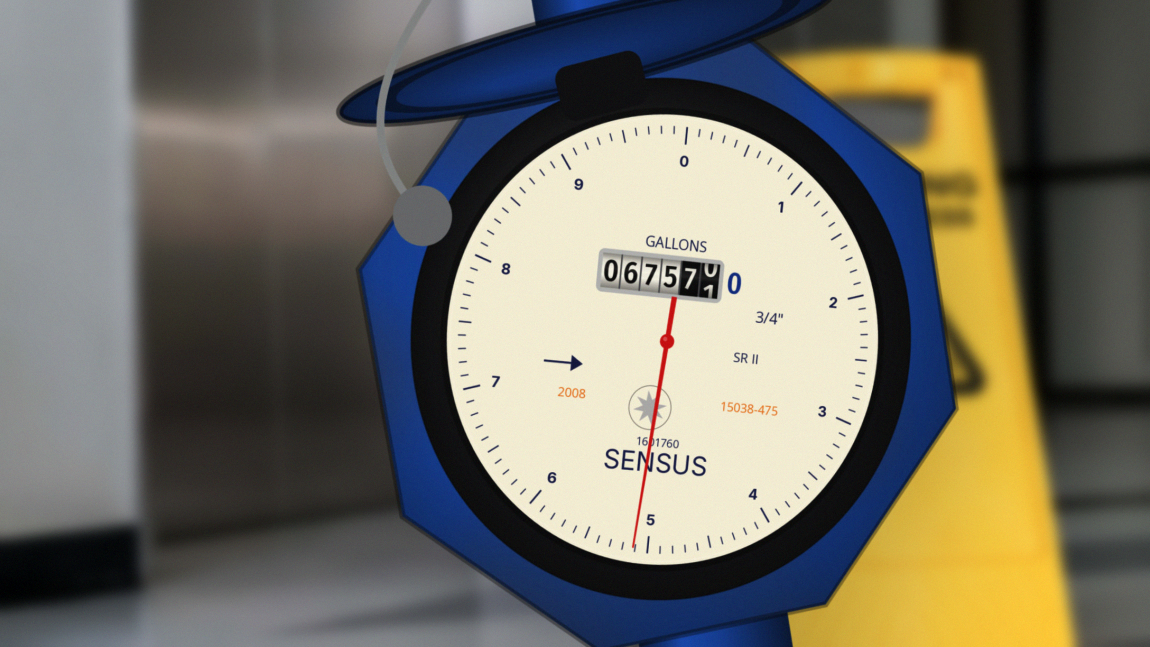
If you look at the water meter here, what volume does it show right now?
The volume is 675705.1 gal
